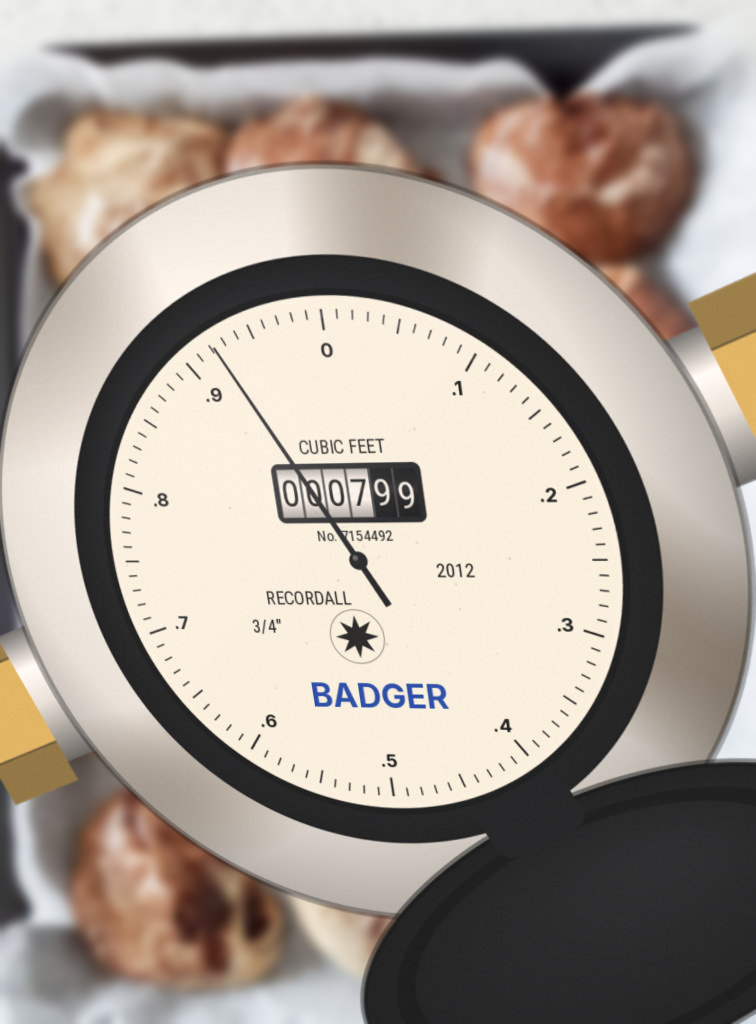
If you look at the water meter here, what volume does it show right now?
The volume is 798.92 ft³
